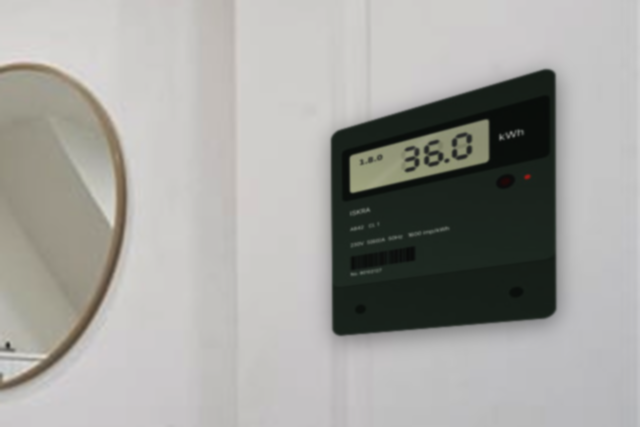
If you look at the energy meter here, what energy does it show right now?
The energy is 36.0 kWh
